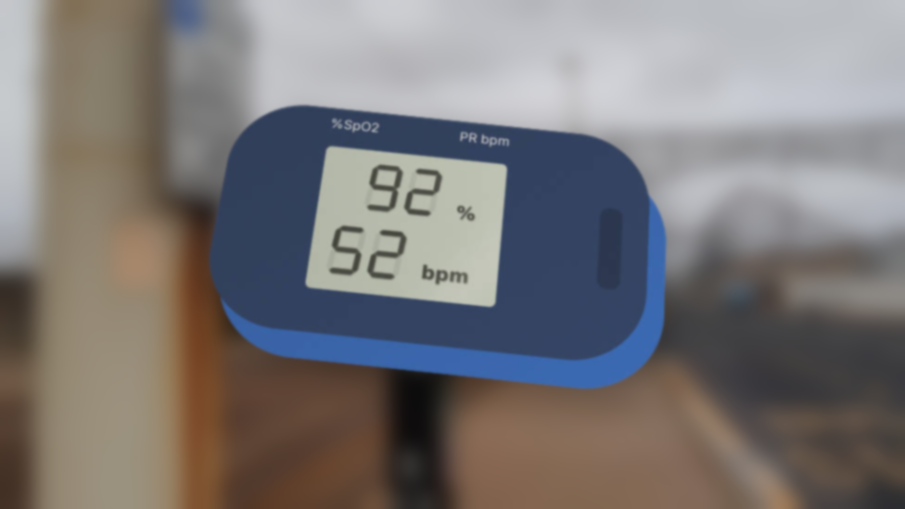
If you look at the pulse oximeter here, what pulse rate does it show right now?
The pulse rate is 52 bpm
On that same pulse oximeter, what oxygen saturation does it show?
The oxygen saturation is 92 %
